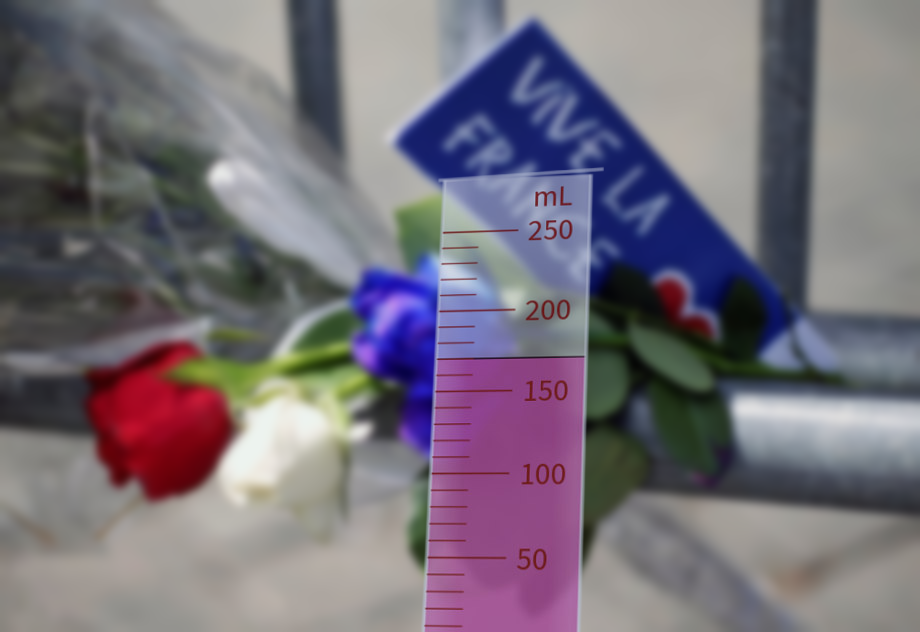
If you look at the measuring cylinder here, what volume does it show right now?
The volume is 170 mL
